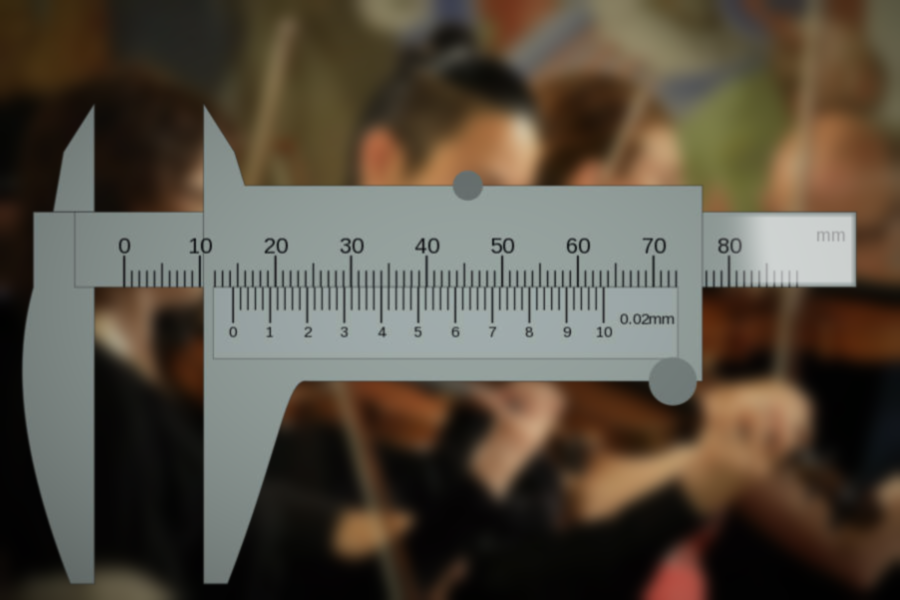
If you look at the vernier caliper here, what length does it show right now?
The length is 14.4 mm
